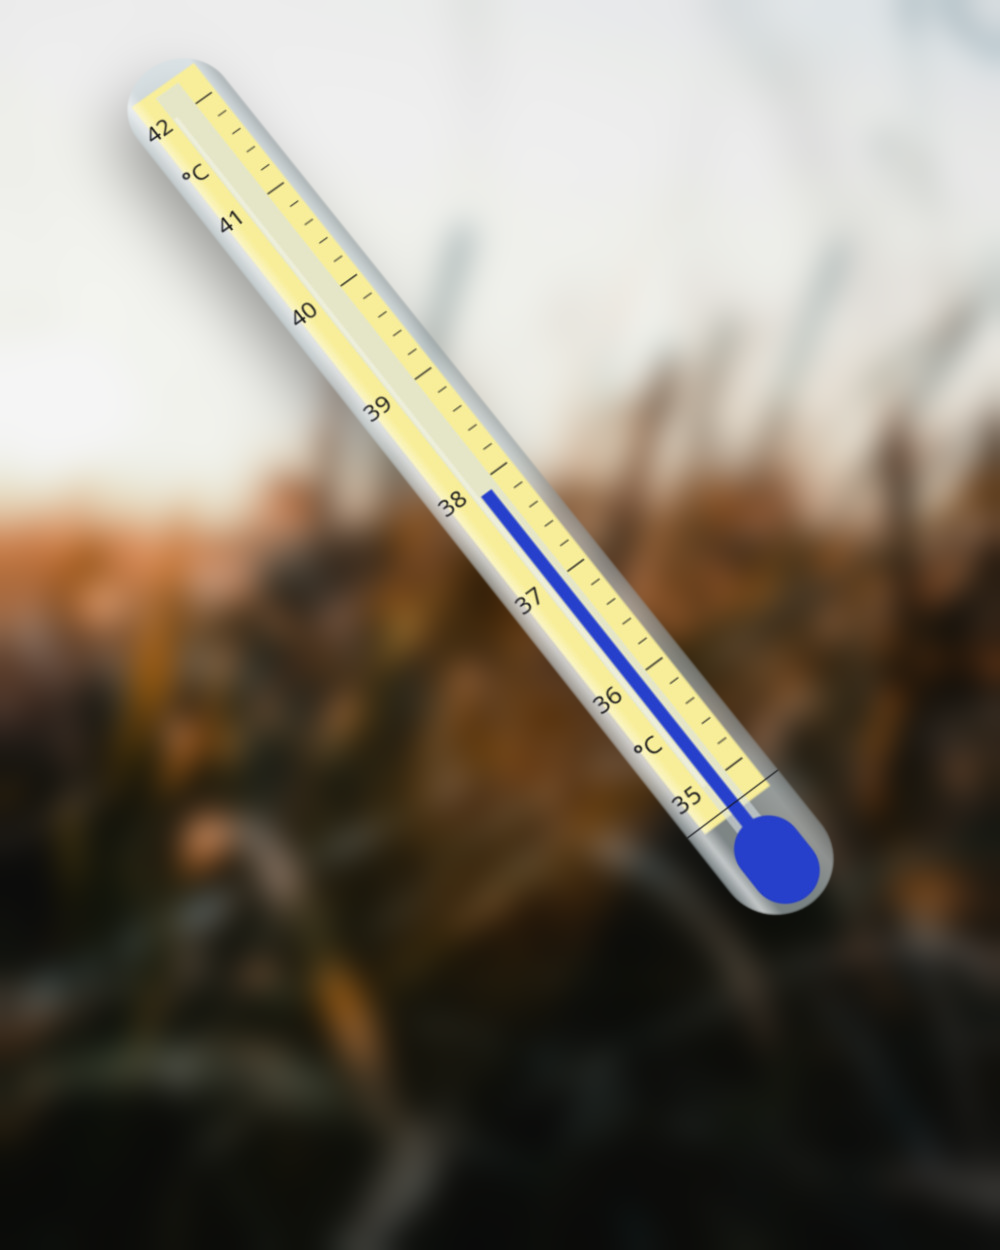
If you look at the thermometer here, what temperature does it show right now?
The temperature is 37.9 °C
